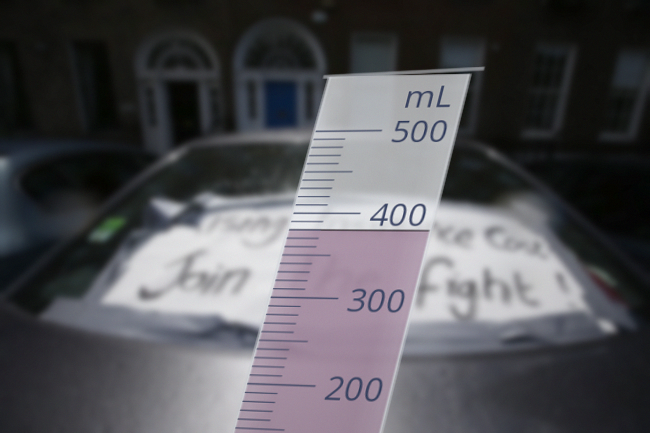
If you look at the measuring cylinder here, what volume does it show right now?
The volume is 380 mL
